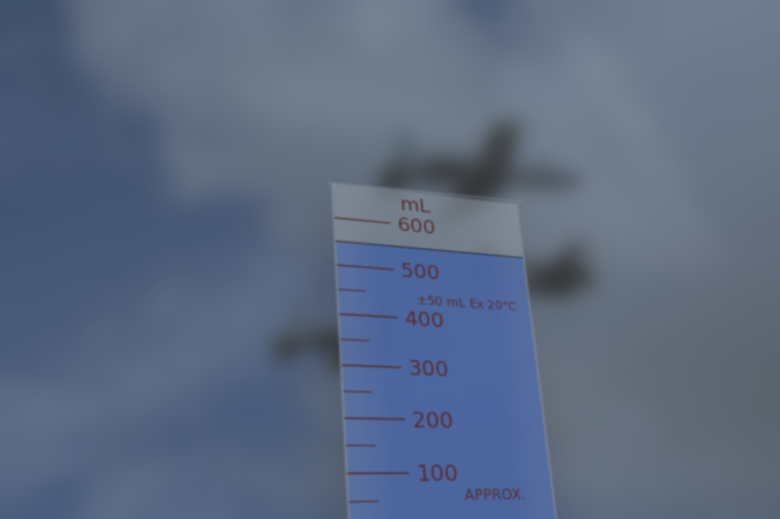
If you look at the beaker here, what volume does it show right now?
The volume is 550 mL
